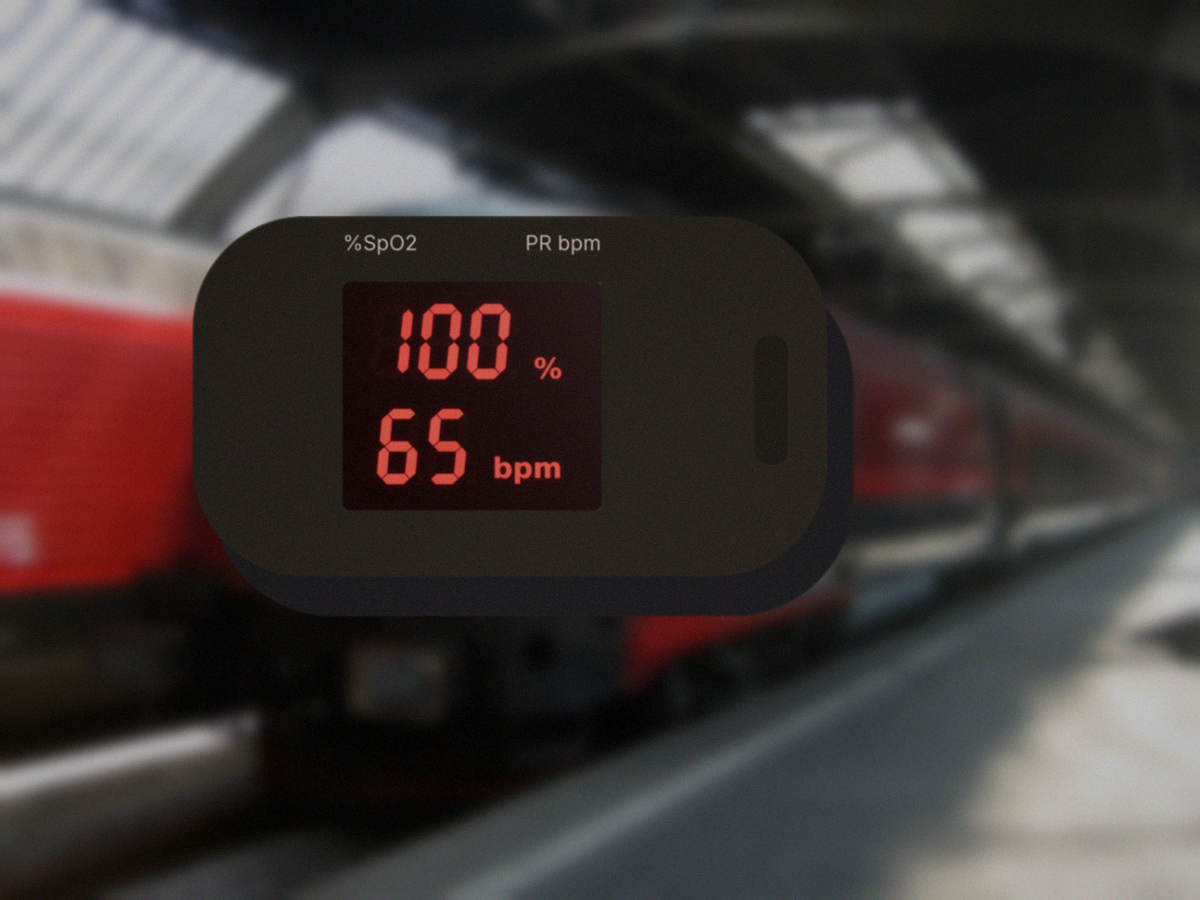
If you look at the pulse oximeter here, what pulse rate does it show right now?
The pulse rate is 65 bpm
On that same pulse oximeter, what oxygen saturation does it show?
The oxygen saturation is 100 %
